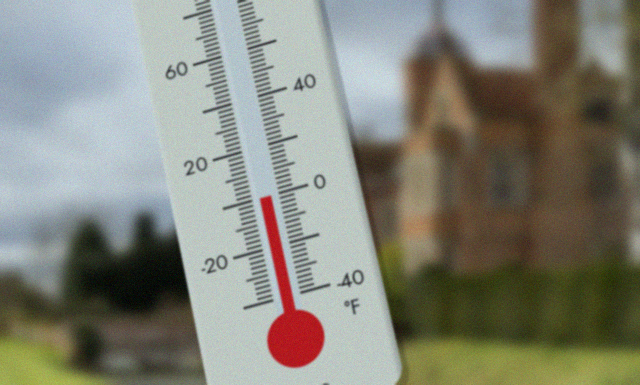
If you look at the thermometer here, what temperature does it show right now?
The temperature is 0 °F
